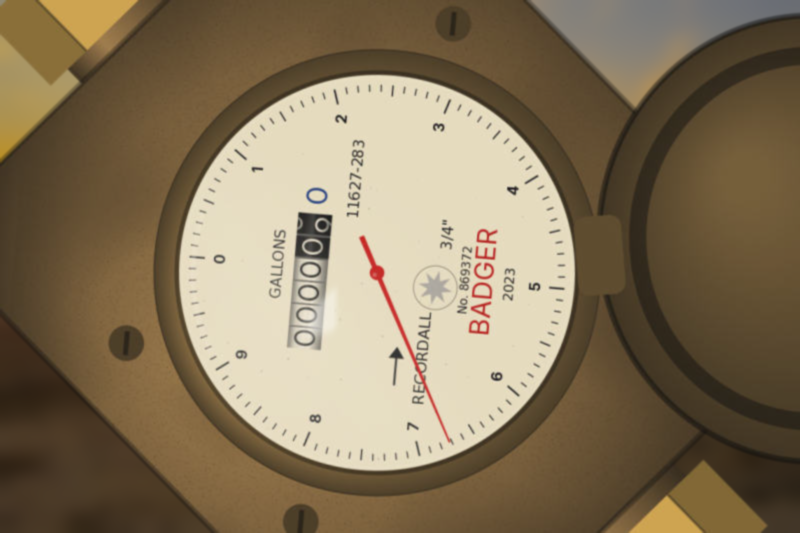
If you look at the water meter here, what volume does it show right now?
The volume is 86.7 gal
